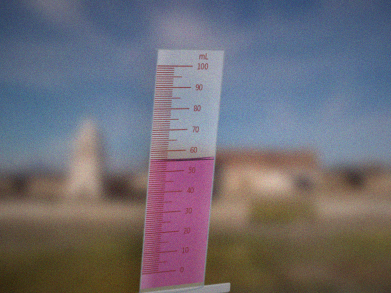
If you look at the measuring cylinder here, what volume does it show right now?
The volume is 55 mL
